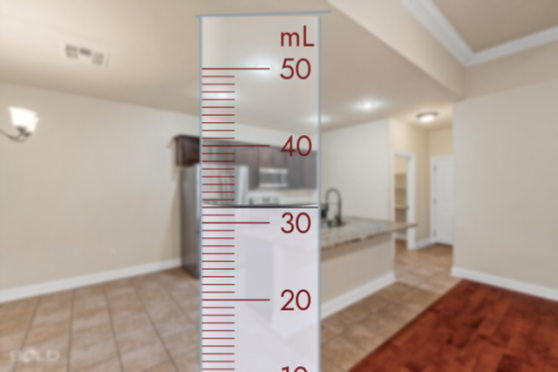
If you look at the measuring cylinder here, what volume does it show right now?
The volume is 32 mL
